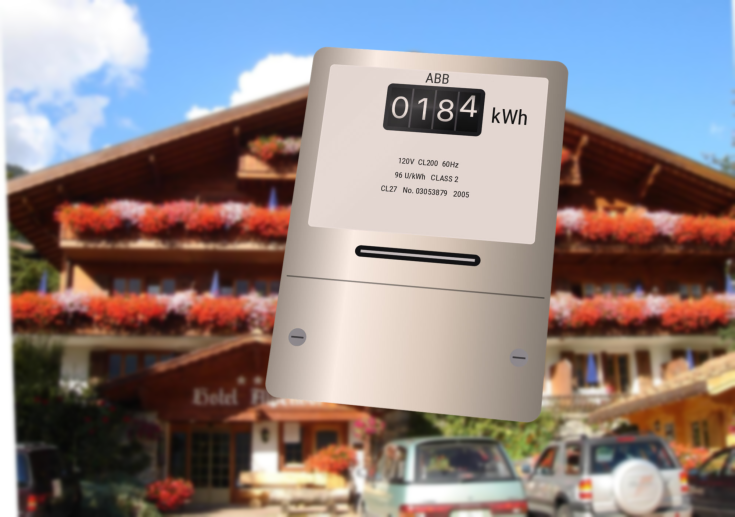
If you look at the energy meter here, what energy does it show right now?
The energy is 184 kWh
